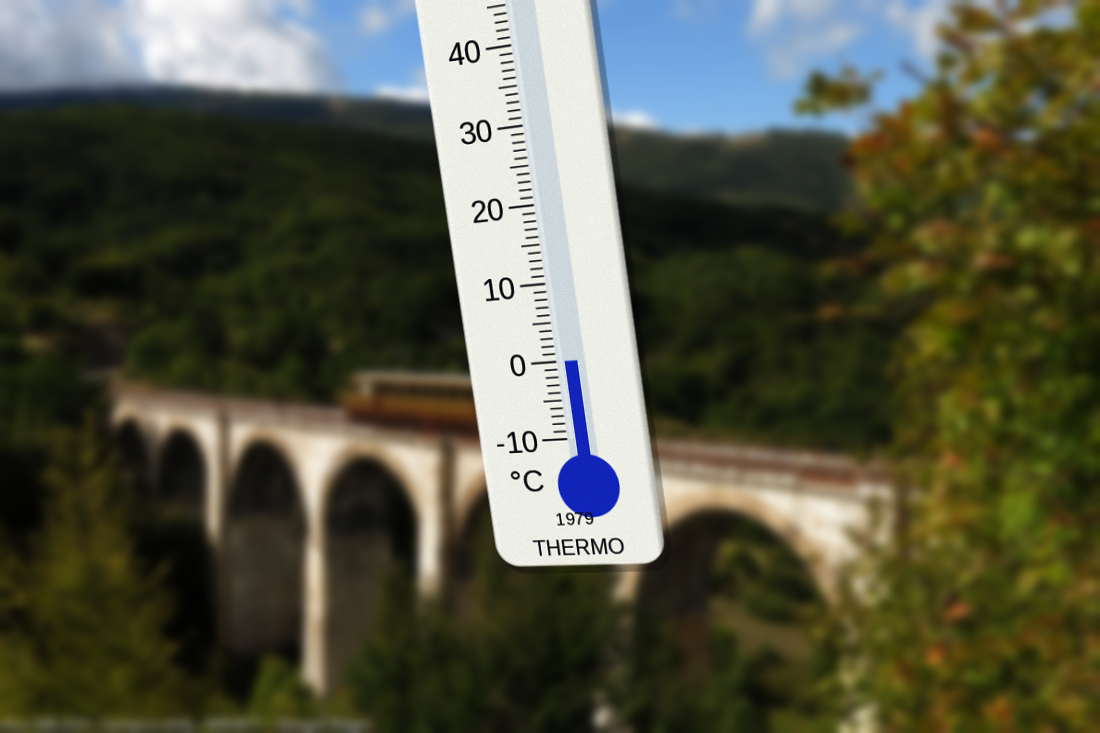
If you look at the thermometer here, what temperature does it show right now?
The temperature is 0 °C
